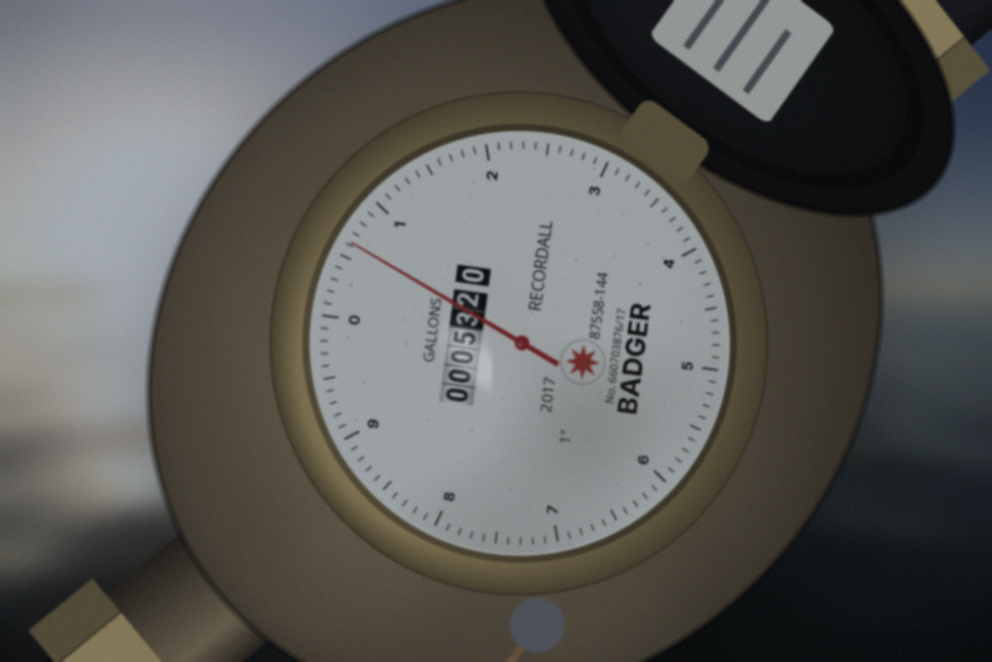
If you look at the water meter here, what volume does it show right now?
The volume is 5320.6 gal
